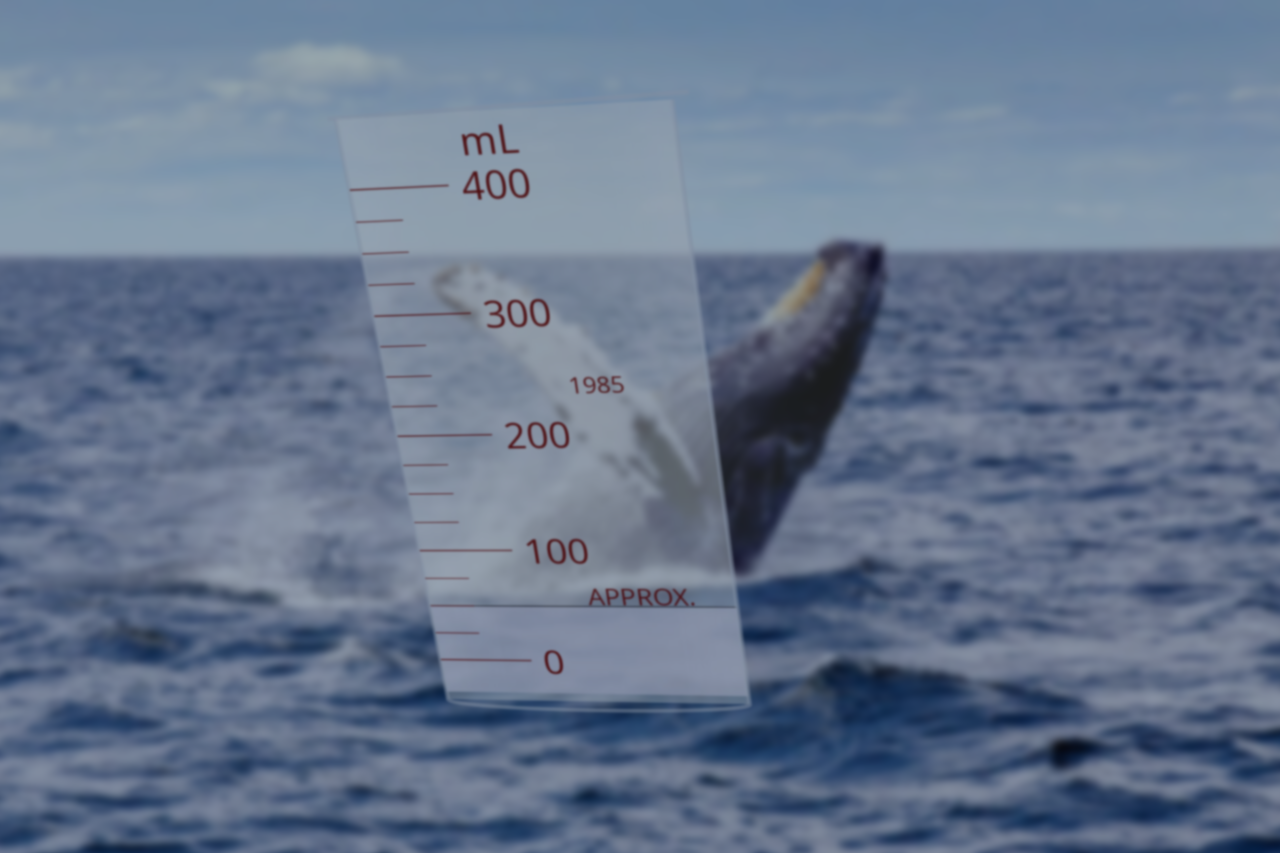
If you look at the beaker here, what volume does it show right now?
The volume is 50 mL
